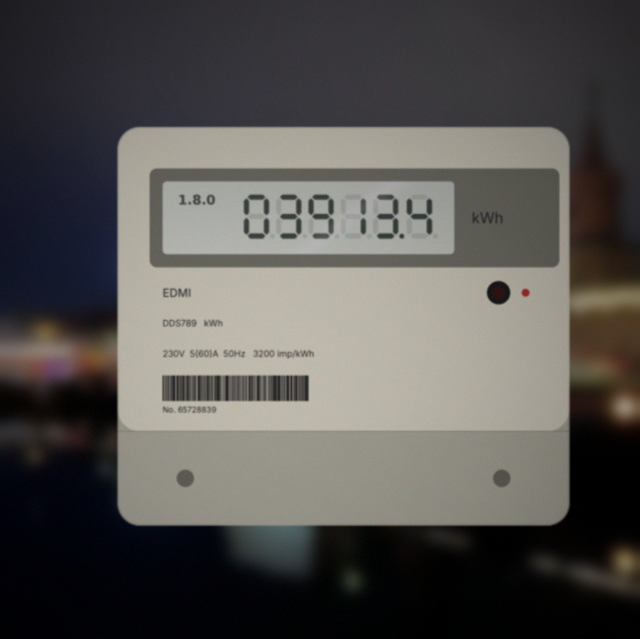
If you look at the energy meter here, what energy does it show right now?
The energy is 3913.4 kWh
